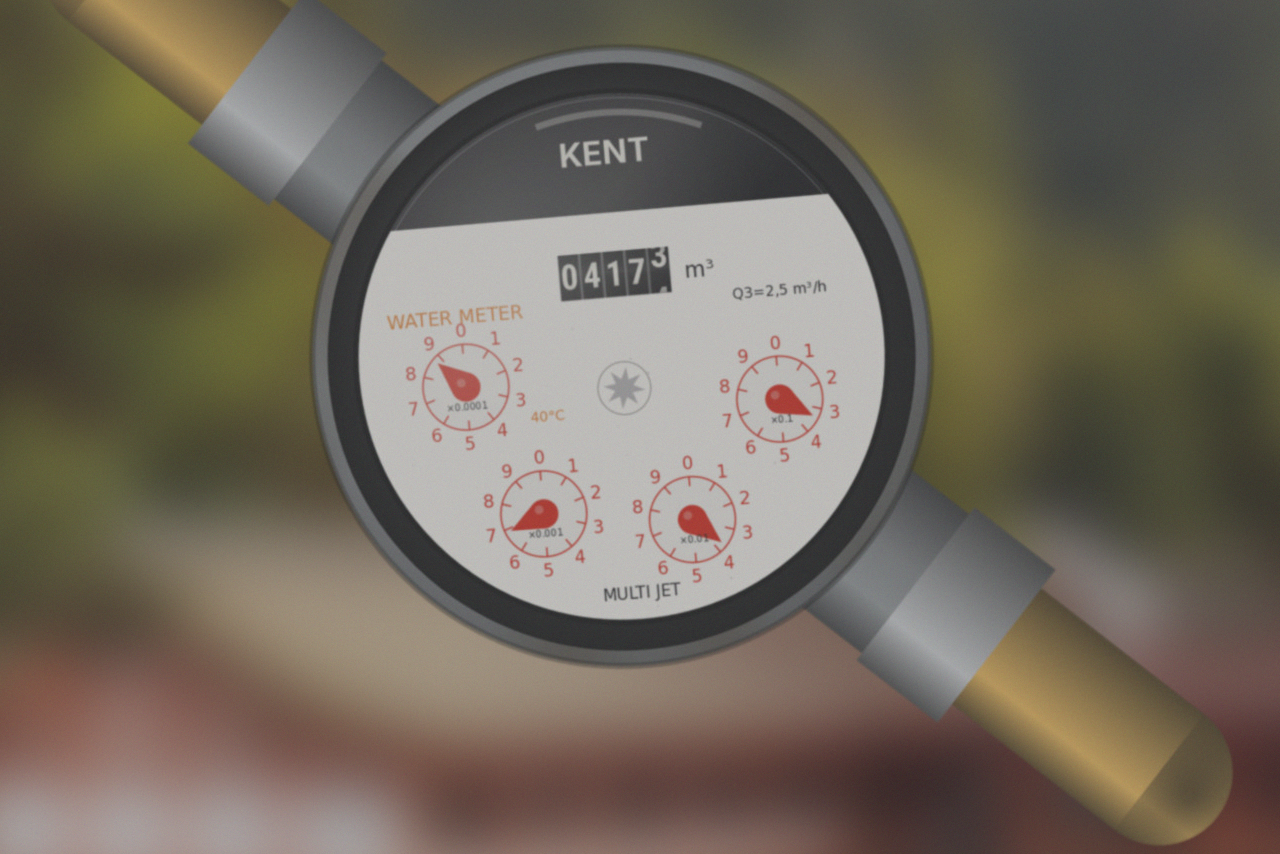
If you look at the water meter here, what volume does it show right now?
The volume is 4173.3368 m³
